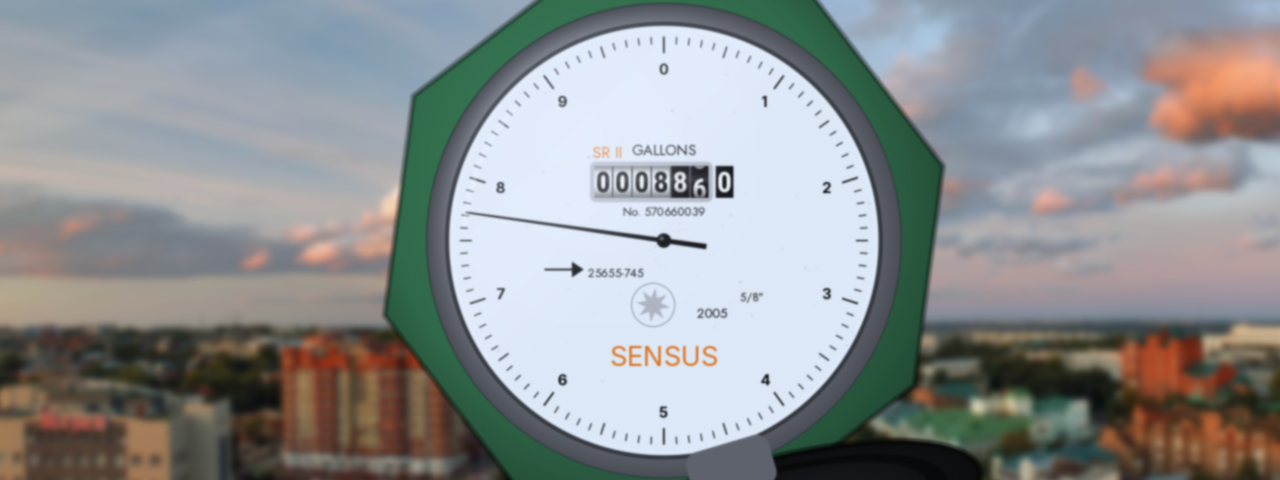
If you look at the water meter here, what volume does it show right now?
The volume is 8857.7 gal
